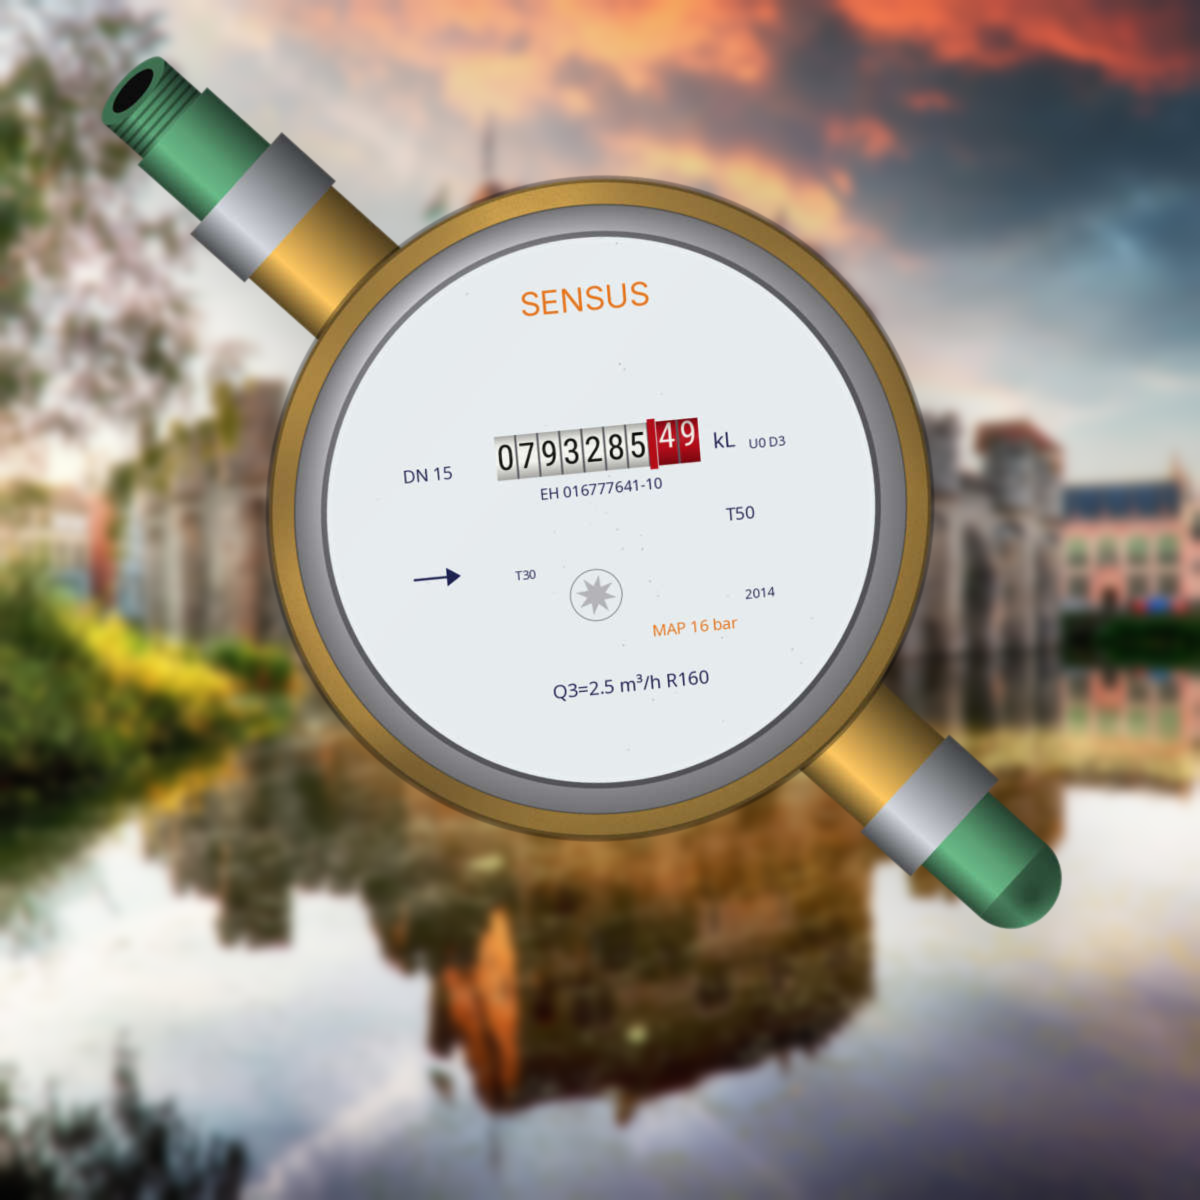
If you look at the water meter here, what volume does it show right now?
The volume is 793285.49 kL
